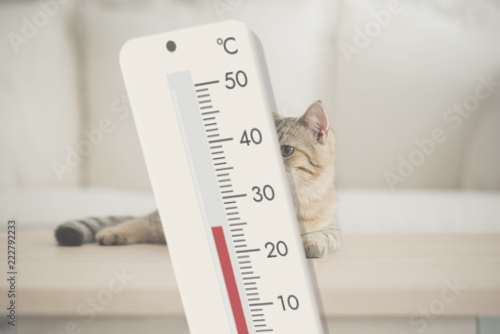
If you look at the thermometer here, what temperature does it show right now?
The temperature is 25 °C
